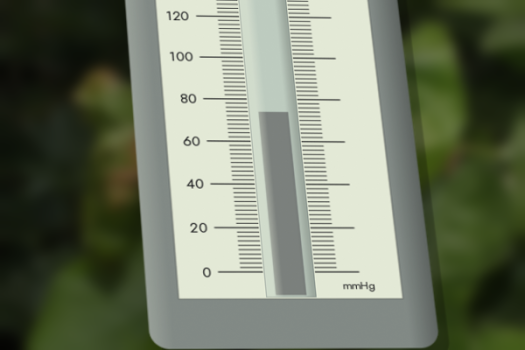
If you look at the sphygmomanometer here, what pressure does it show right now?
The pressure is 74 mmHg
